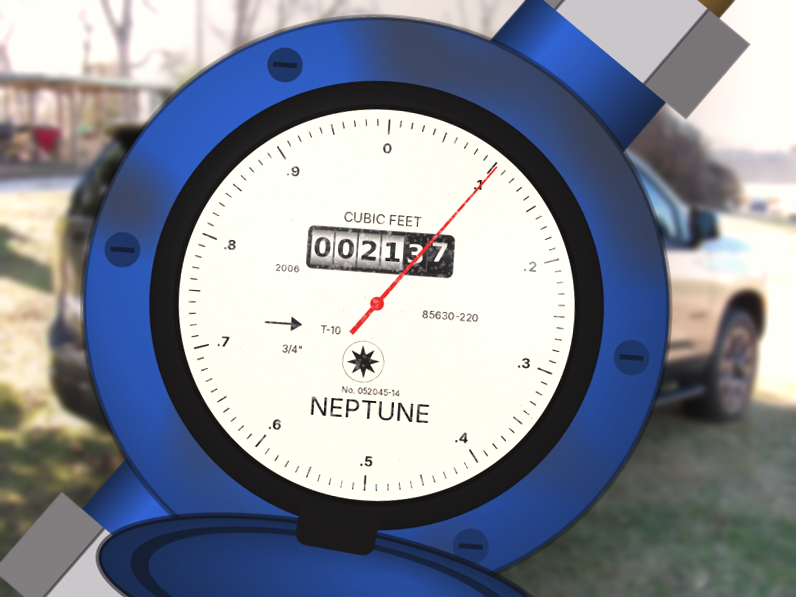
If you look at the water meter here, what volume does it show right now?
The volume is 2137.10 ft³
